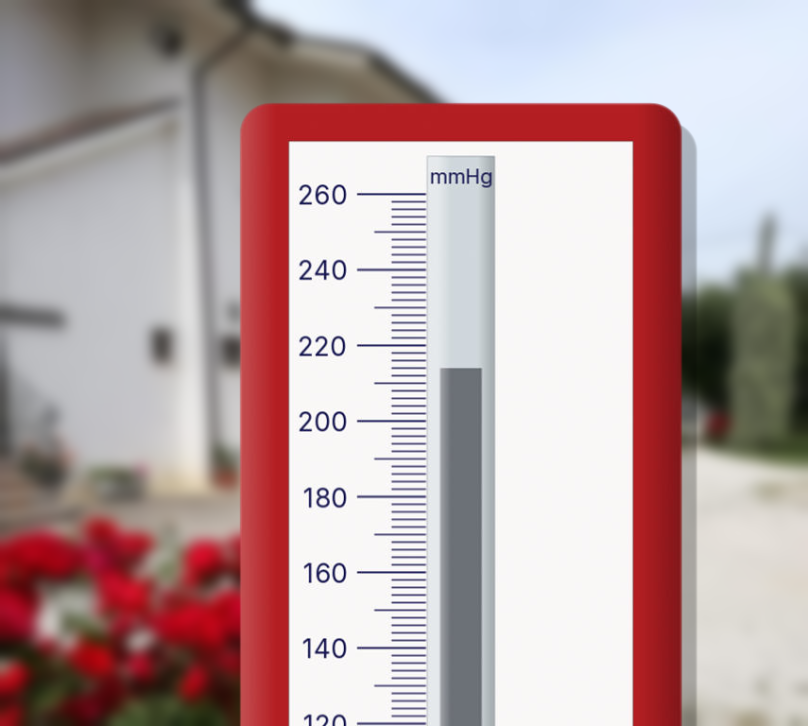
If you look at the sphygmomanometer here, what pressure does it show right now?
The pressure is 214 mmHg
